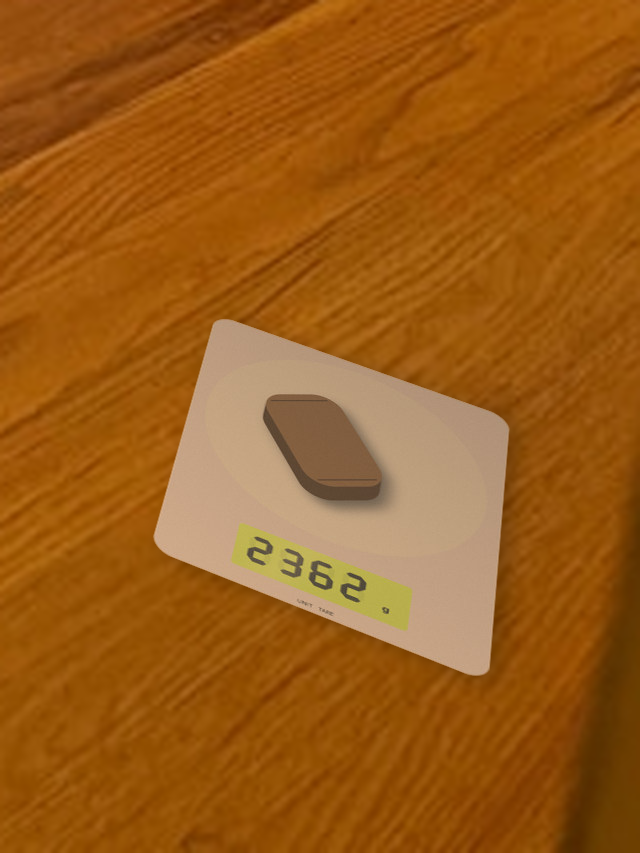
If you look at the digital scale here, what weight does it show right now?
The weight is 2362 g
